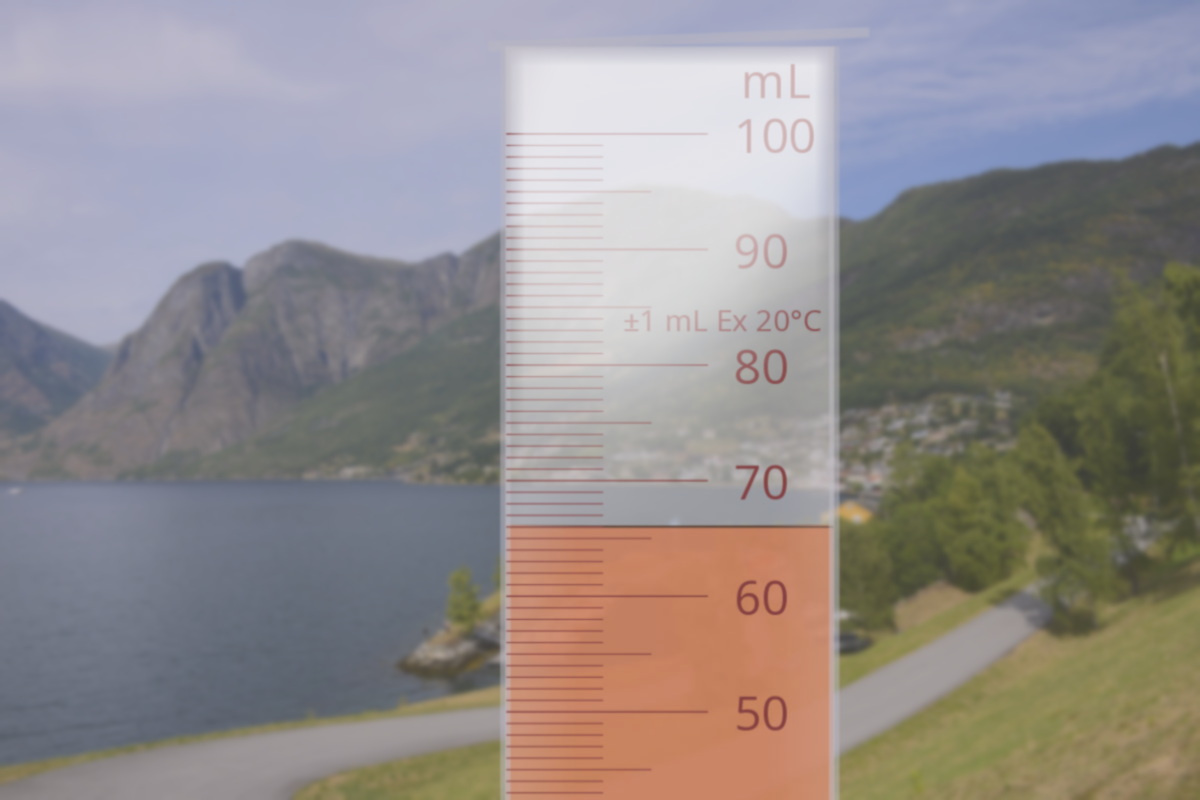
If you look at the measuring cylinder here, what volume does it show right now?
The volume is 66 mL
